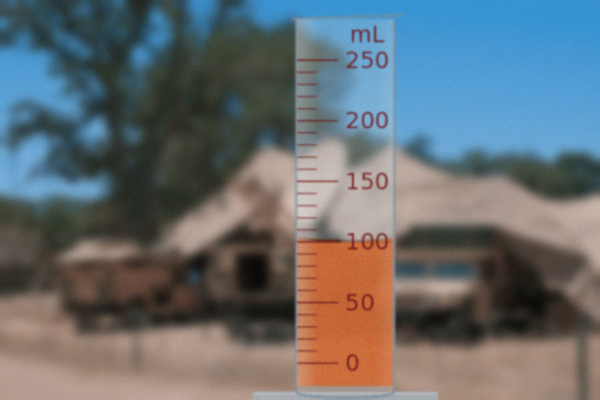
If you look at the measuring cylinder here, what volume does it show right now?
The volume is 100 mL
